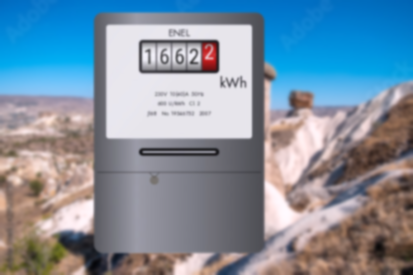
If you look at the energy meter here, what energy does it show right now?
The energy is 1662.2 kWh
